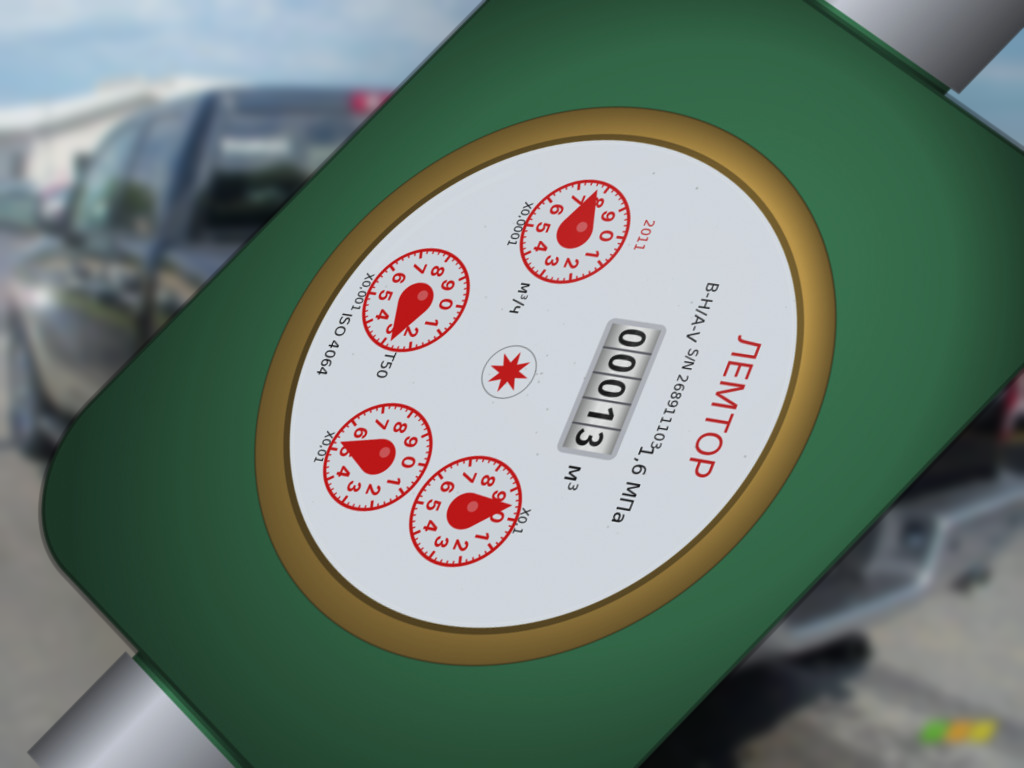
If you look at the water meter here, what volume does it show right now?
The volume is 12.9527 m³
